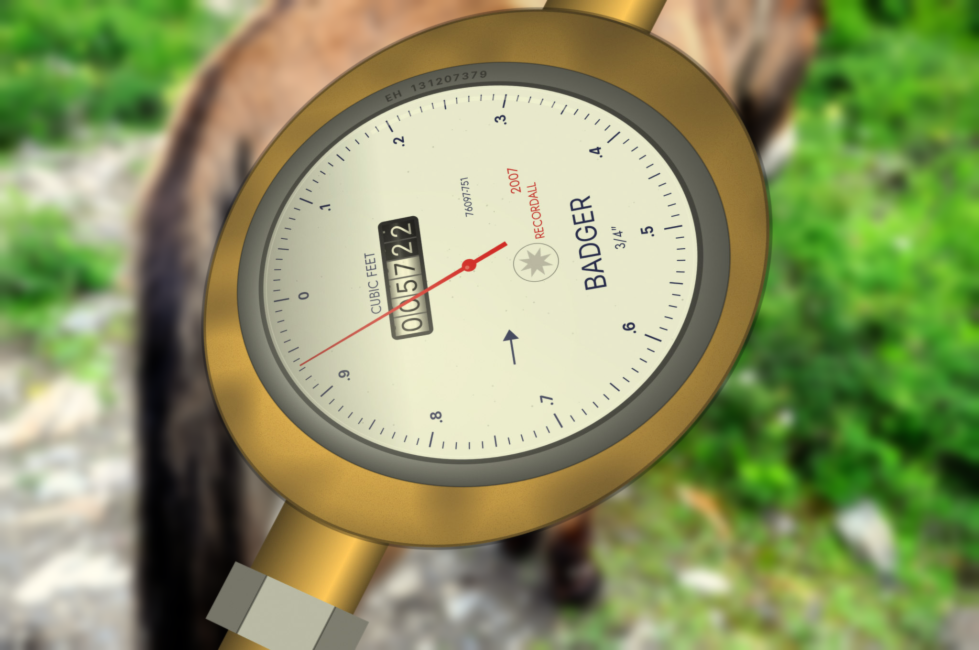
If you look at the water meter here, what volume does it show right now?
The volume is 5721.93 ft³
